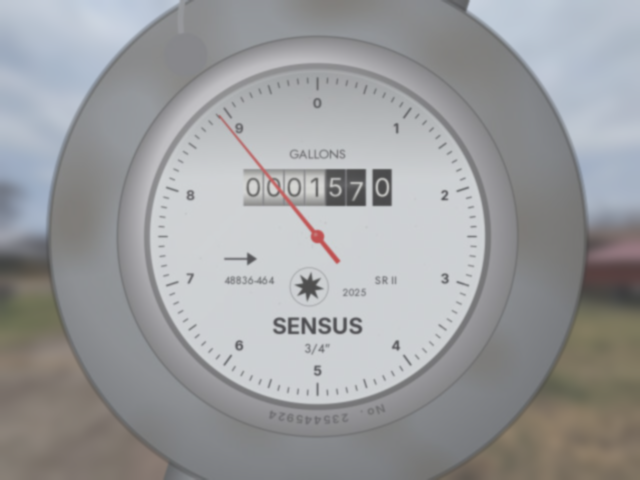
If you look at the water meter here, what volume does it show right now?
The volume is 1568.9 gal
